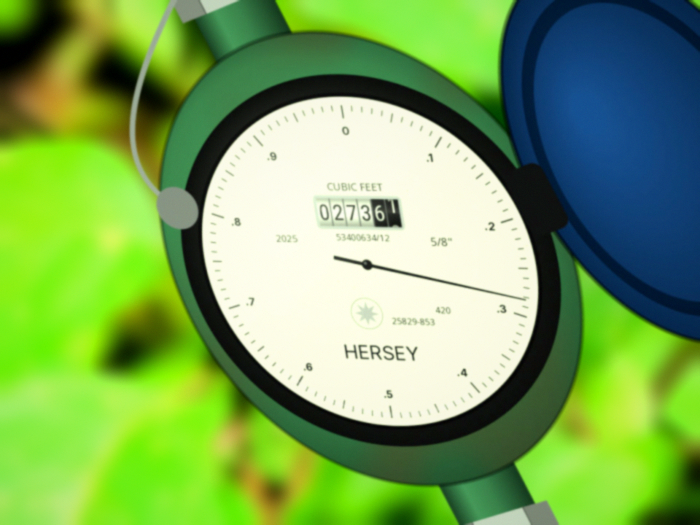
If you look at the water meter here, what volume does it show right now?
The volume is 27361.28 ft³
